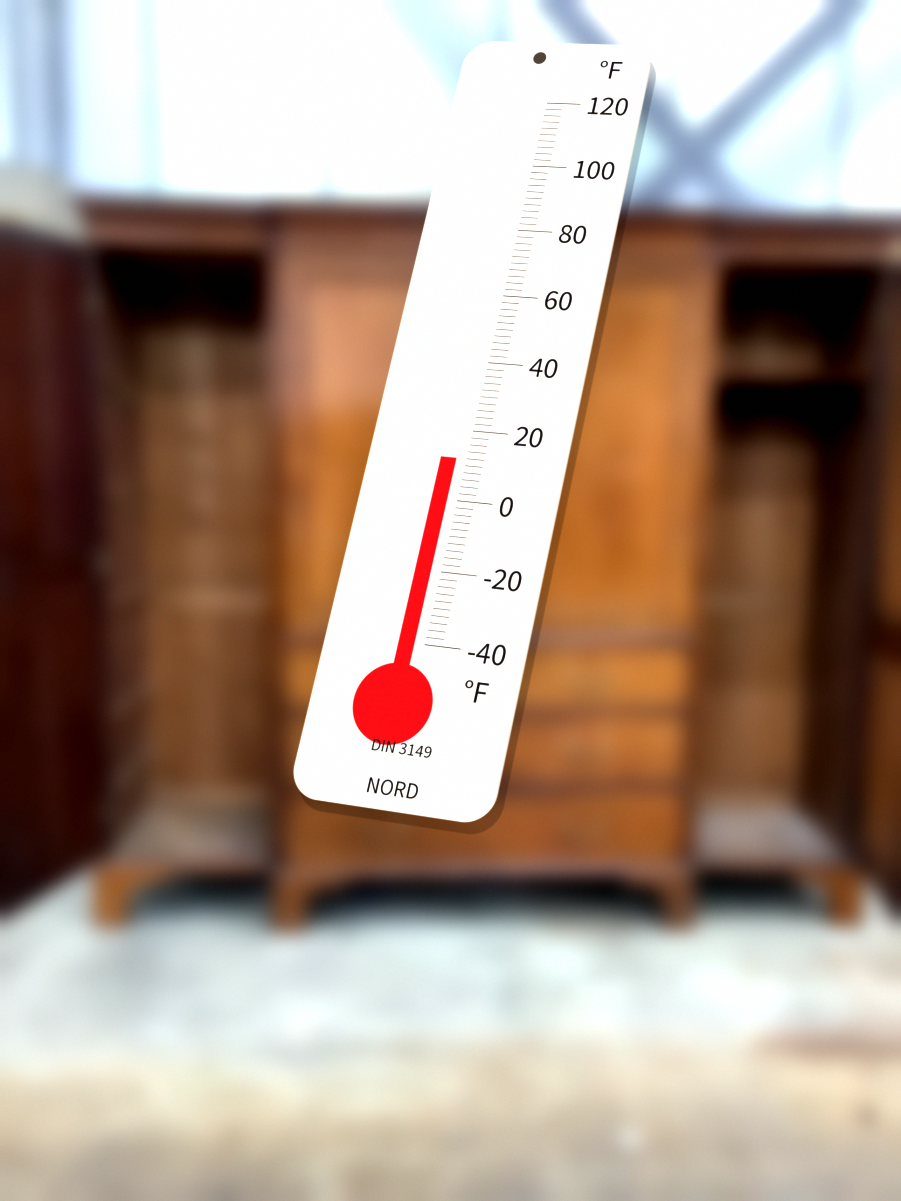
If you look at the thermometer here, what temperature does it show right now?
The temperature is 12 °F
